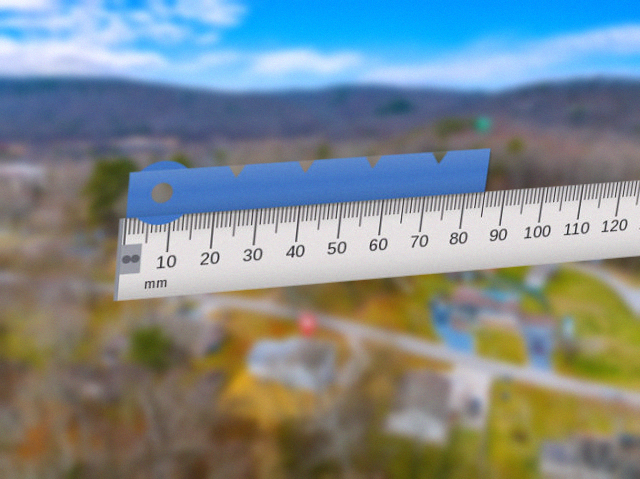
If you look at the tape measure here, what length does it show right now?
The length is 85 mm
